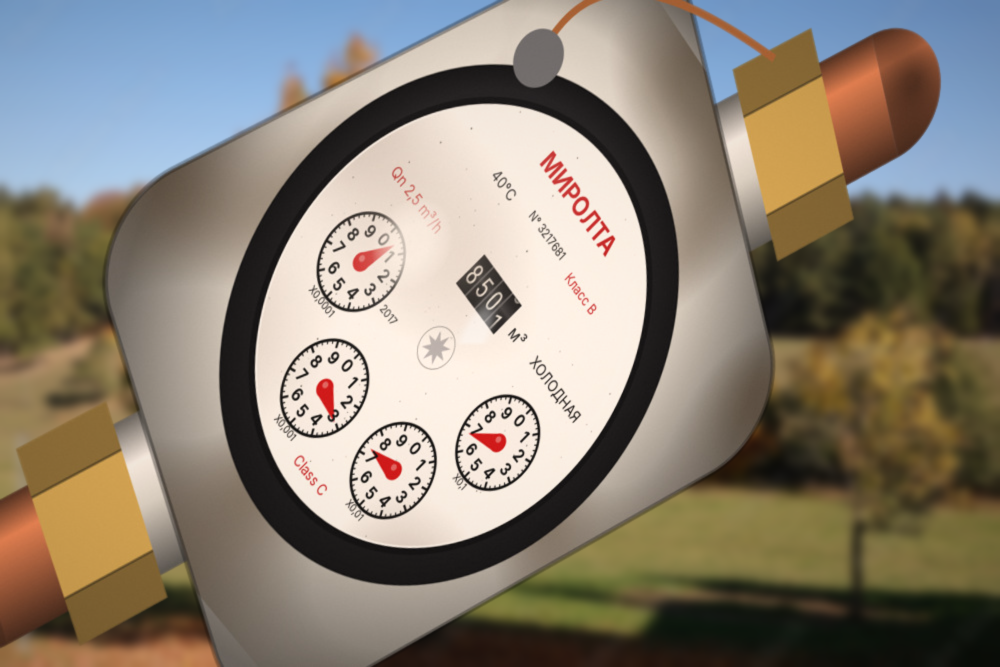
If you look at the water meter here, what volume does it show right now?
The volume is 8500.6730 m³
